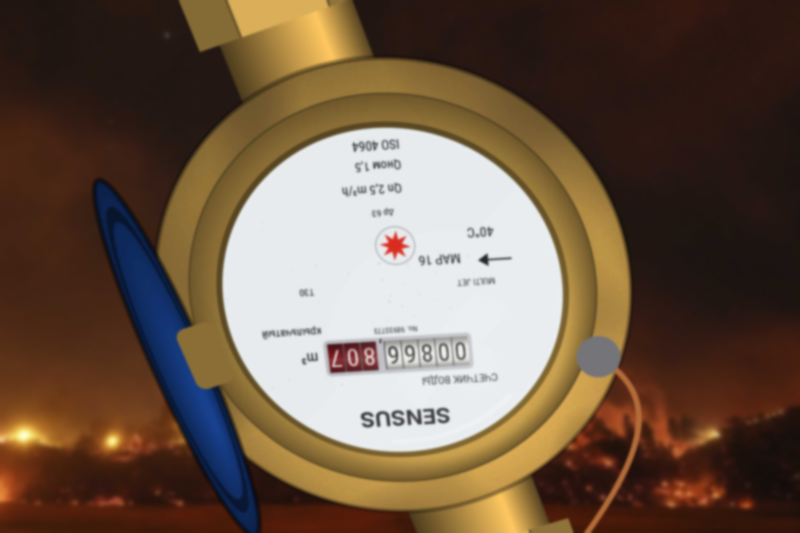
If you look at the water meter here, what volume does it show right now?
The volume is 866.807 m³
